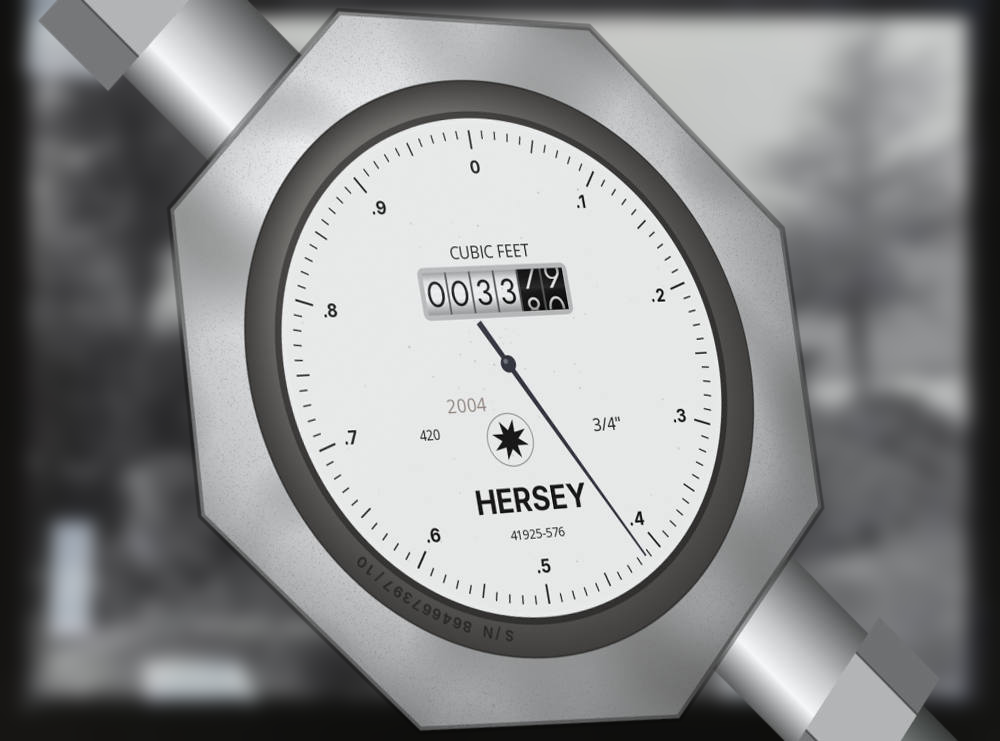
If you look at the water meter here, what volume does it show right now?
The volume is 3379.41 ft³
